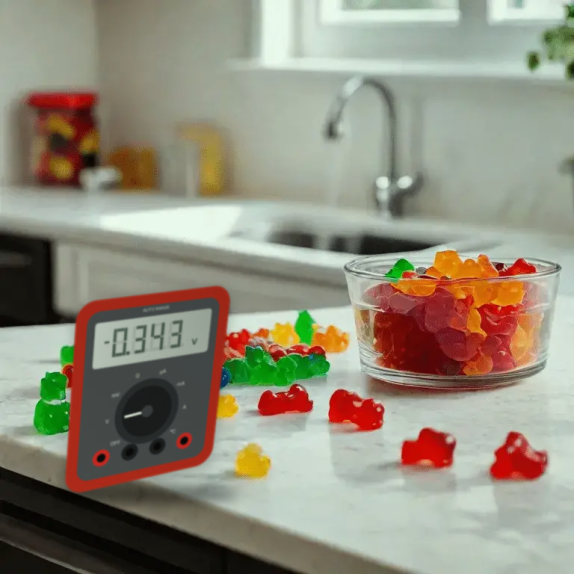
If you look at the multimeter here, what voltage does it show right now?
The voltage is -0.343 V
